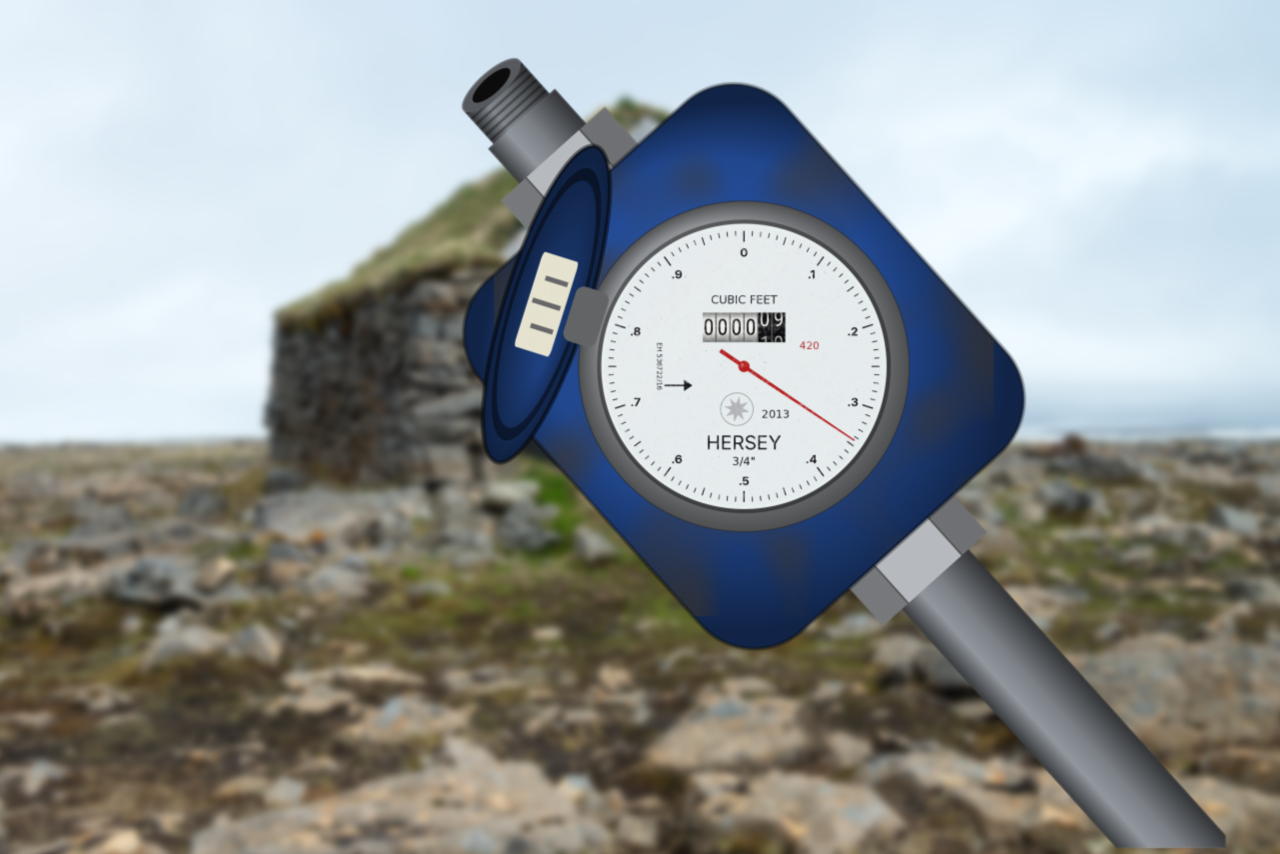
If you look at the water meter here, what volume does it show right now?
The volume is 9.34 ft³
